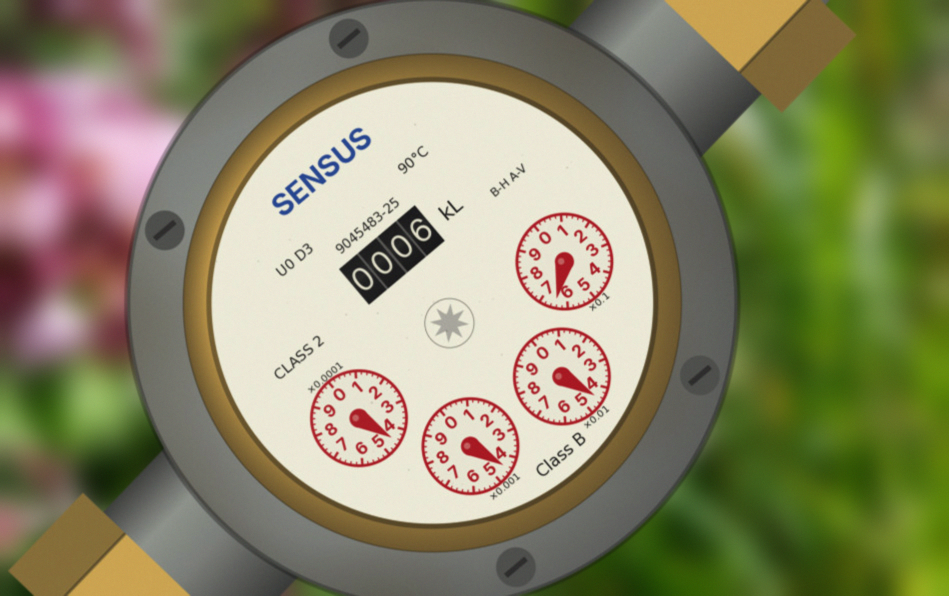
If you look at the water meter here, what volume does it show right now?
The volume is 6.6444 kL
